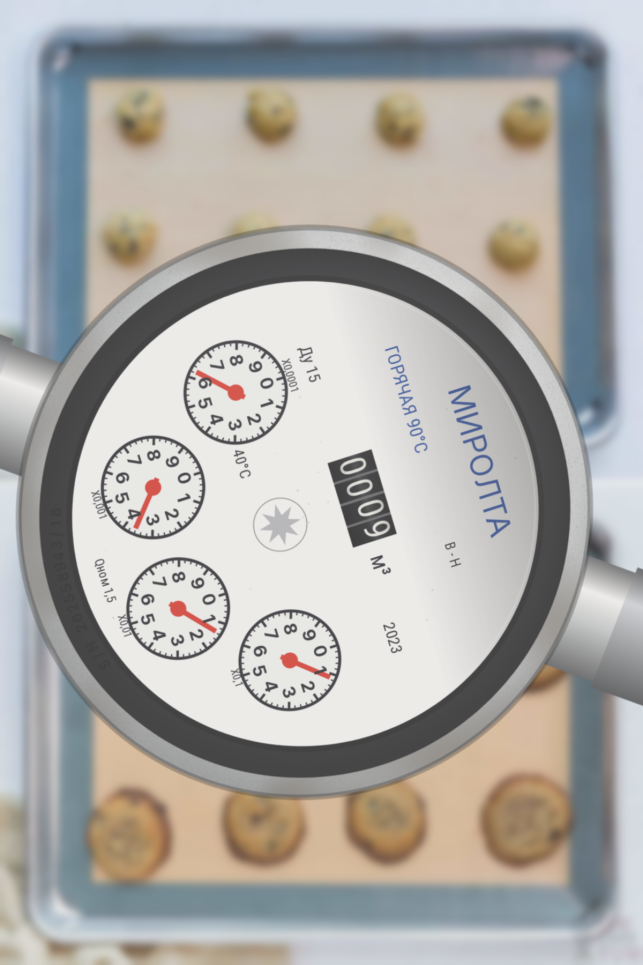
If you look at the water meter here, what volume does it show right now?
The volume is 9.1136 m³
